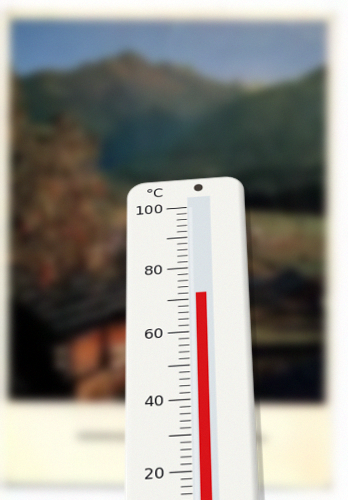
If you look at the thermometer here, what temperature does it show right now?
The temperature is 72 °C
